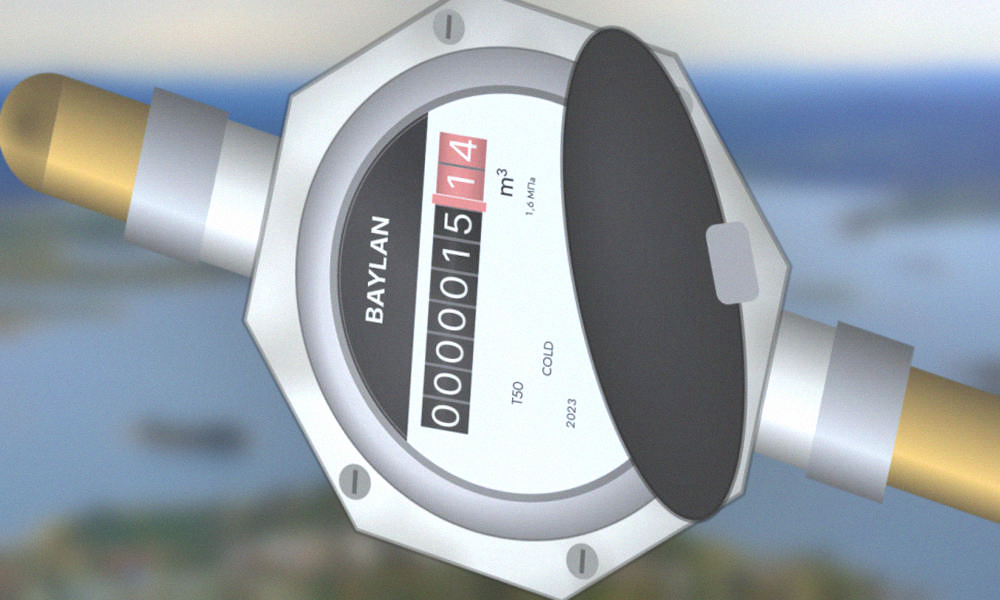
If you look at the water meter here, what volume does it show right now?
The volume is 15.14 m³
